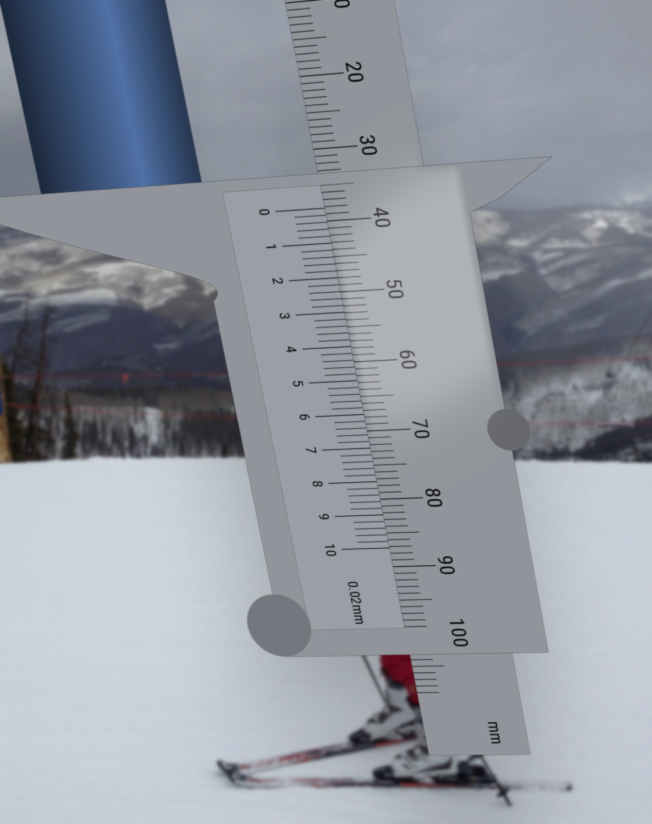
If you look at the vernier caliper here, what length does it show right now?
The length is 38.2 mm
